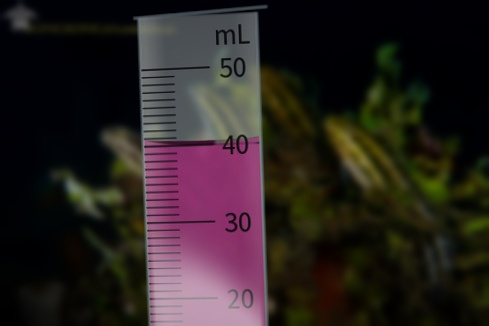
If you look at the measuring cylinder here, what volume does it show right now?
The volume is 40 mL
